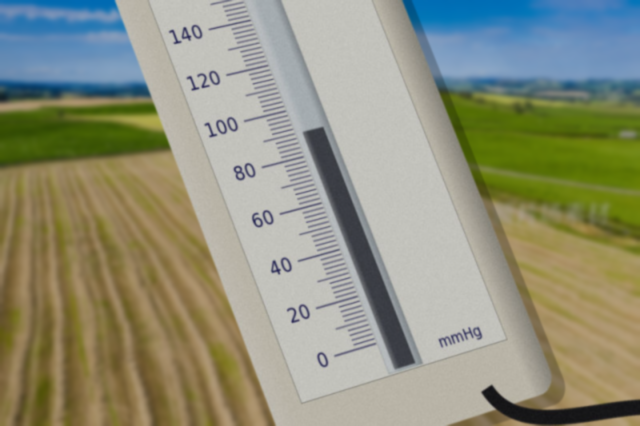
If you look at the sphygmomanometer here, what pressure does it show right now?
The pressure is 90 mmHg
